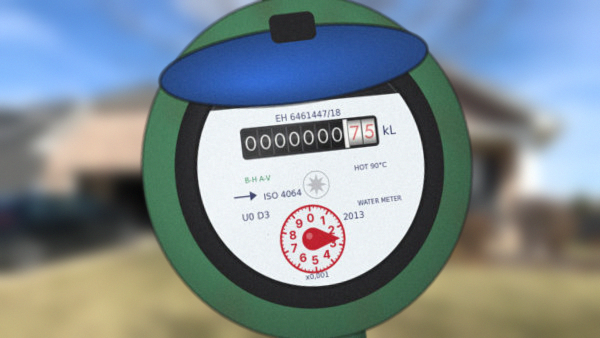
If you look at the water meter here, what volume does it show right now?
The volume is 0.752 kL
